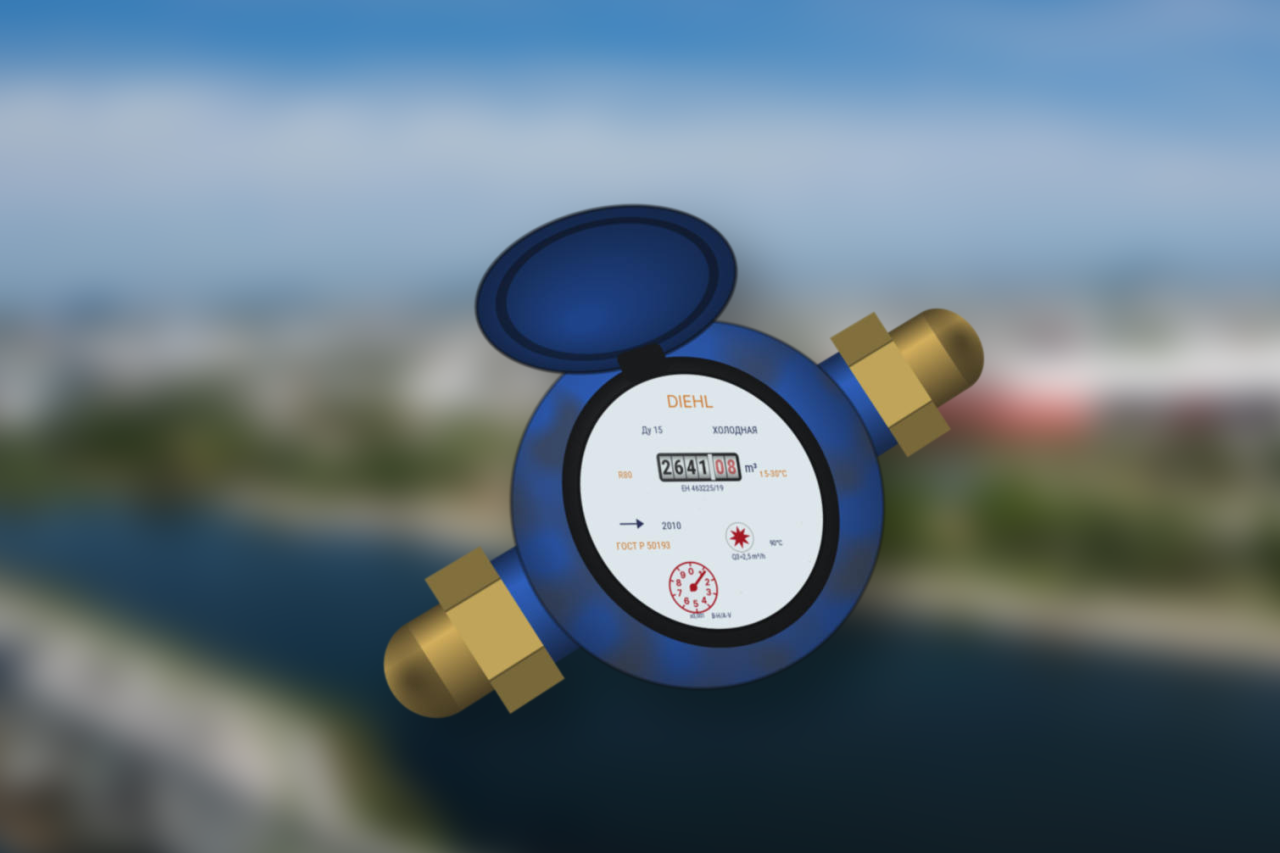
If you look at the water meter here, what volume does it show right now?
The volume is 2641.081 m³
